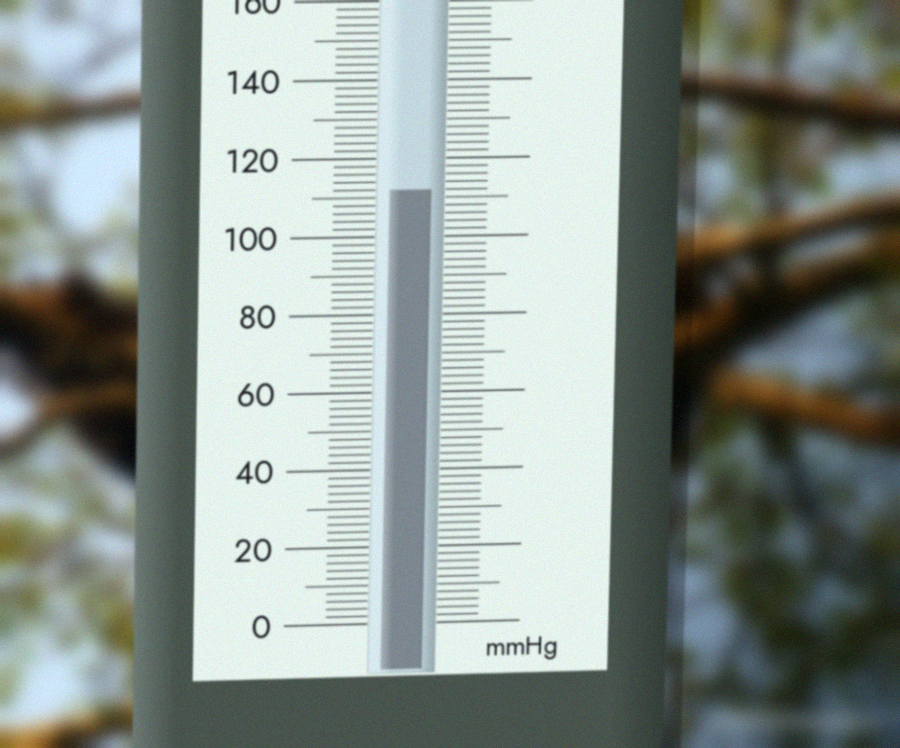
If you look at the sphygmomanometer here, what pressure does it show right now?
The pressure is 112 mmHg
